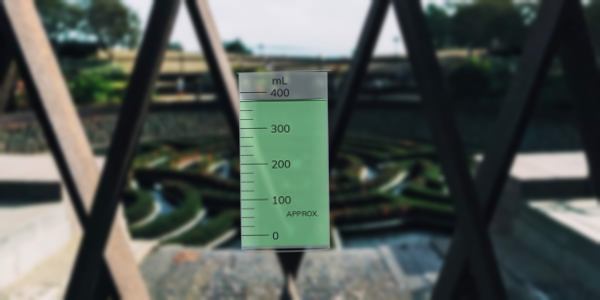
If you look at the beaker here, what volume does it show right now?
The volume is 375 mL
